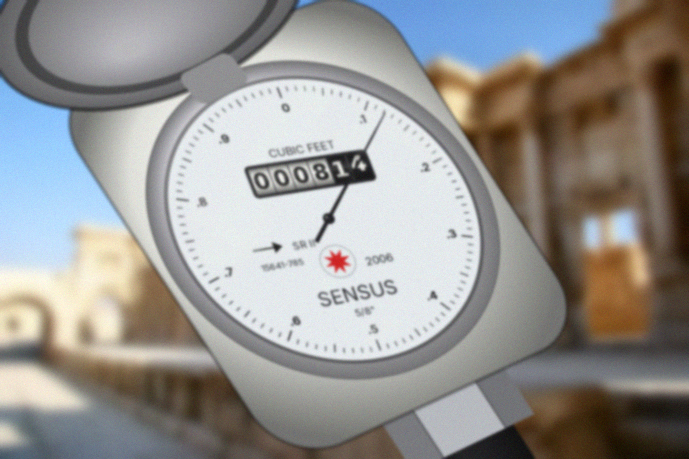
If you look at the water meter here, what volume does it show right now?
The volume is 814.12 ft³
